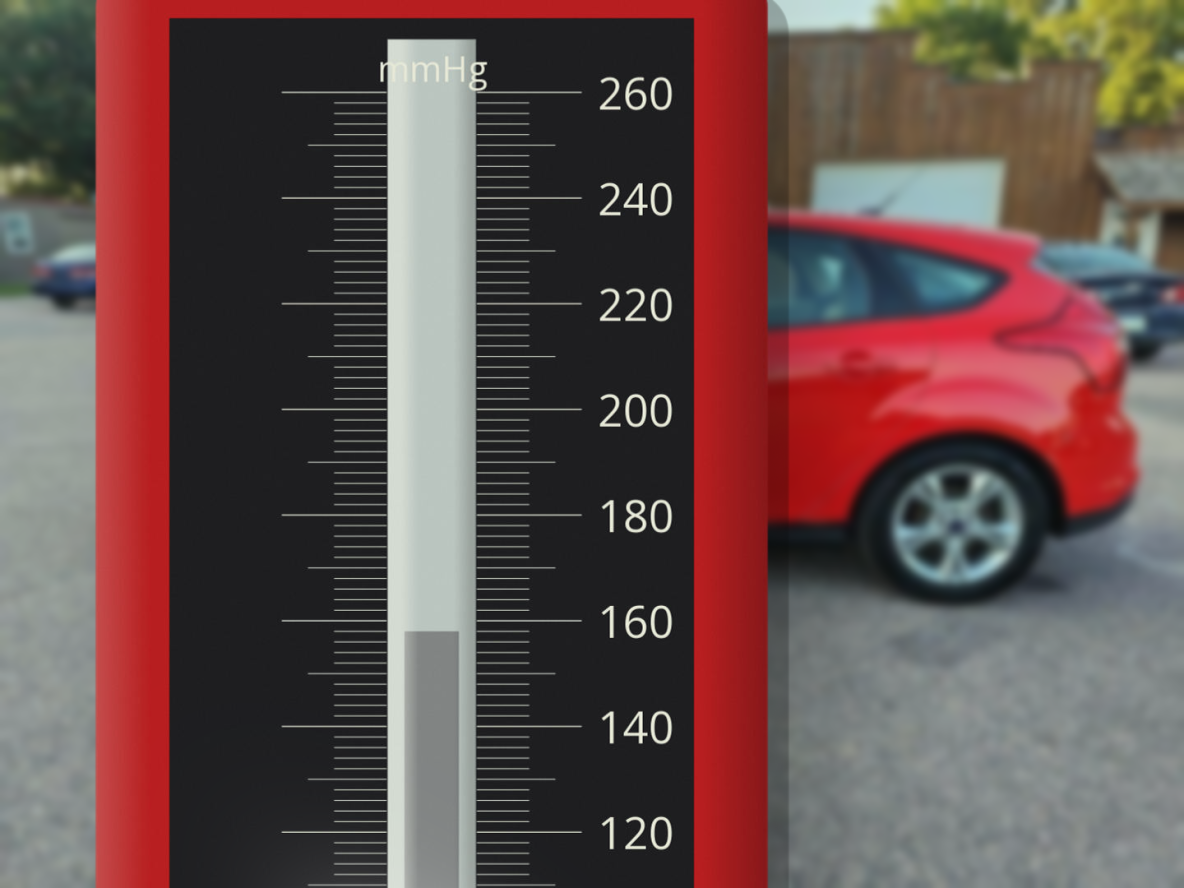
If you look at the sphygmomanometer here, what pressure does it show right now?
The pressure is 158 mmHg
